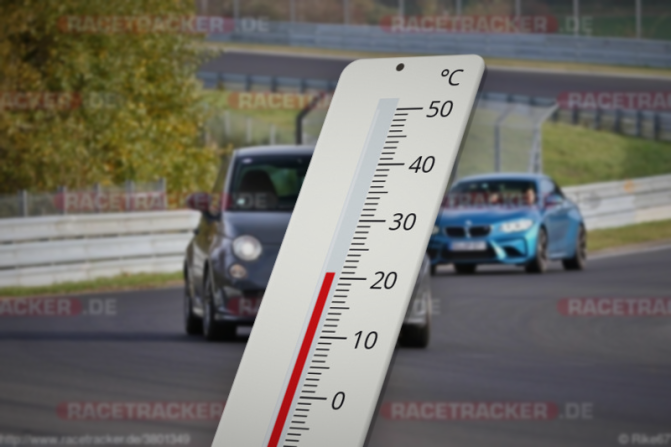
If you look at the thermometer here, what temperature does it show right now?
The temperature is 21 °C
